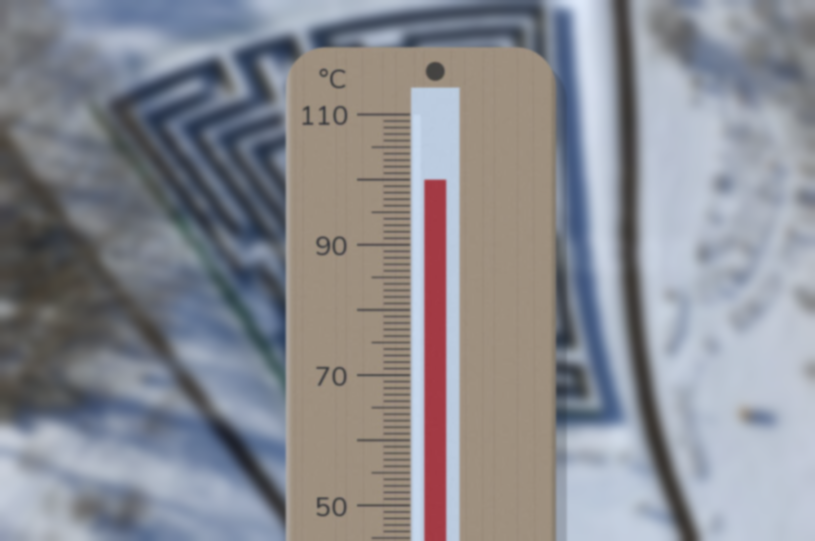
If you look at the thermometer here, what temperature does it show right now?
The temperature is 100 °C
